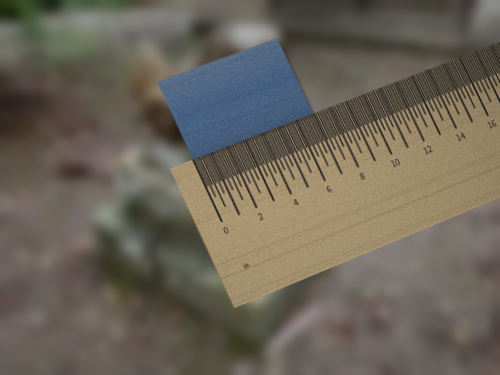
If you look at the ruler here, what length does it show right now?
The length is 7 in
